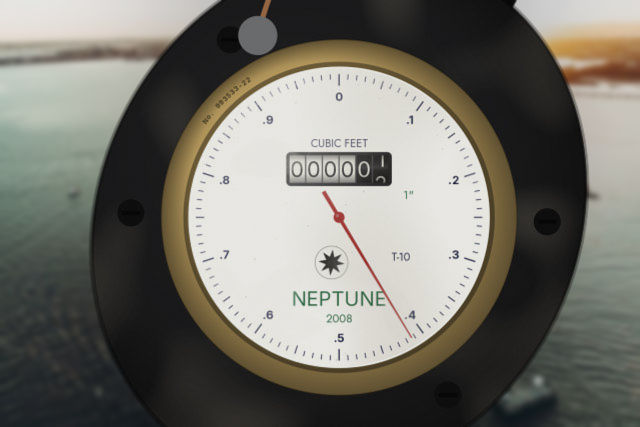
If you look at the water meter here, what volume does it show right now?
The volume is 1.41 ft³
